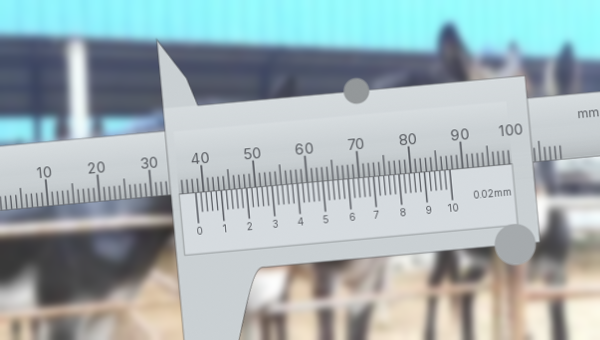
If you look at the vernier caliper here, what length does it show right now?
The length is 38.5 mm
